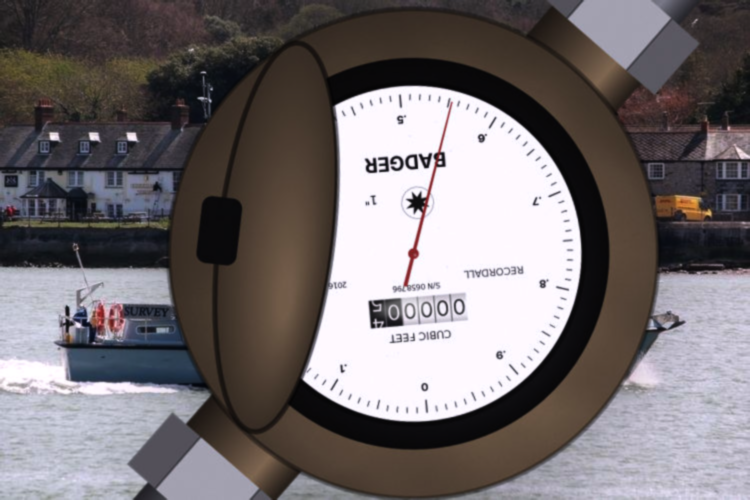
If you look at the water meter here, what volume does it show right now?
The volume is 4.55 ft³
